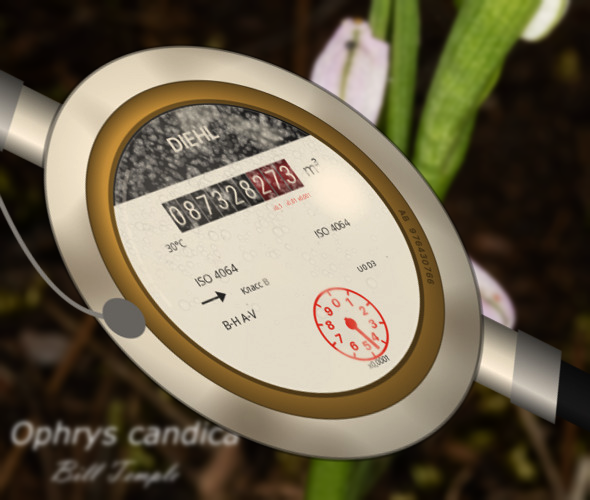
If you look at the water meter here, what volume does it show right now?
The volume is 87328.2734 m³
